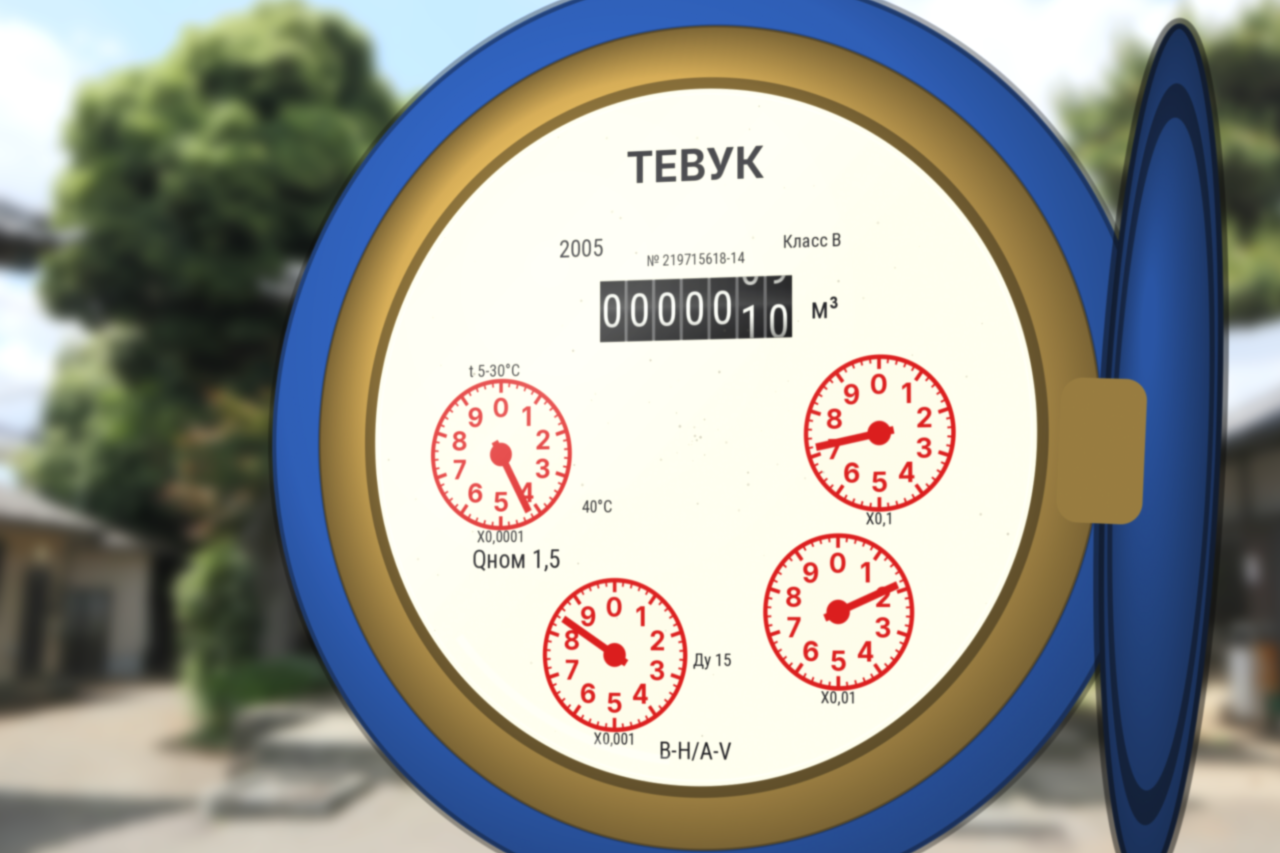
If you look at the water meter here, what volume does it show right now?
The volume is 9.7184 m³
